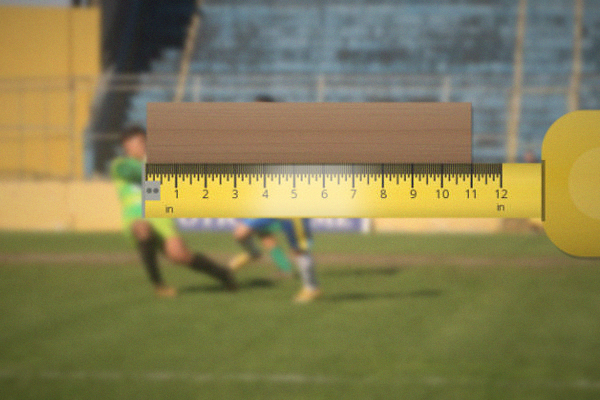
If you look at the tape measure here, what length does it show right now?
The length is 11 in
